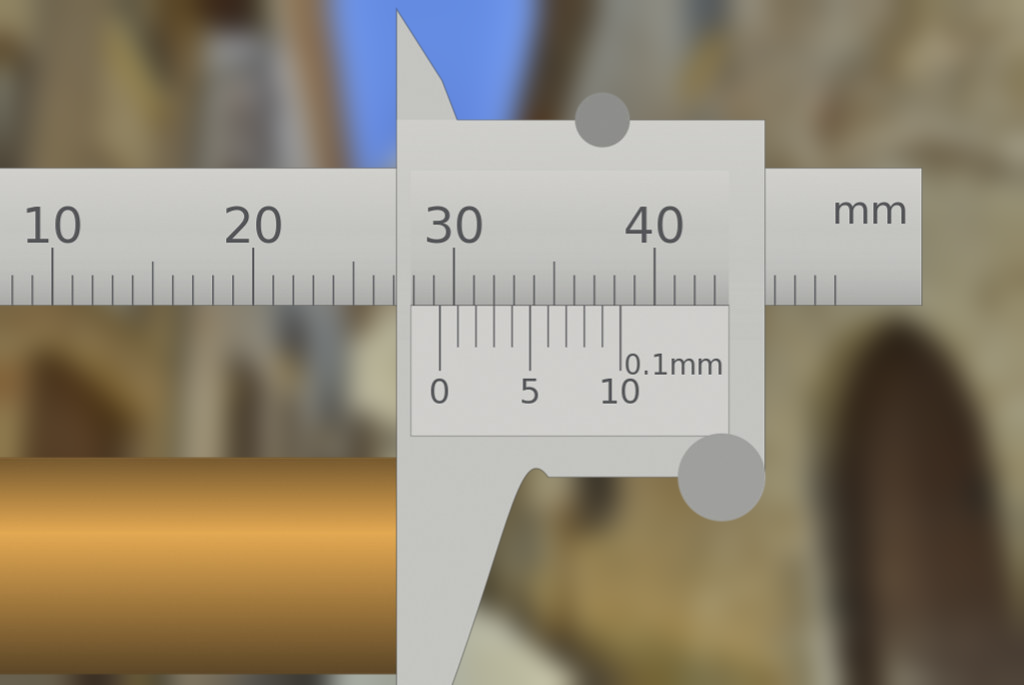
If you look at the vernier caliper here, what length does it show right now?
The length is 29.3 mm
